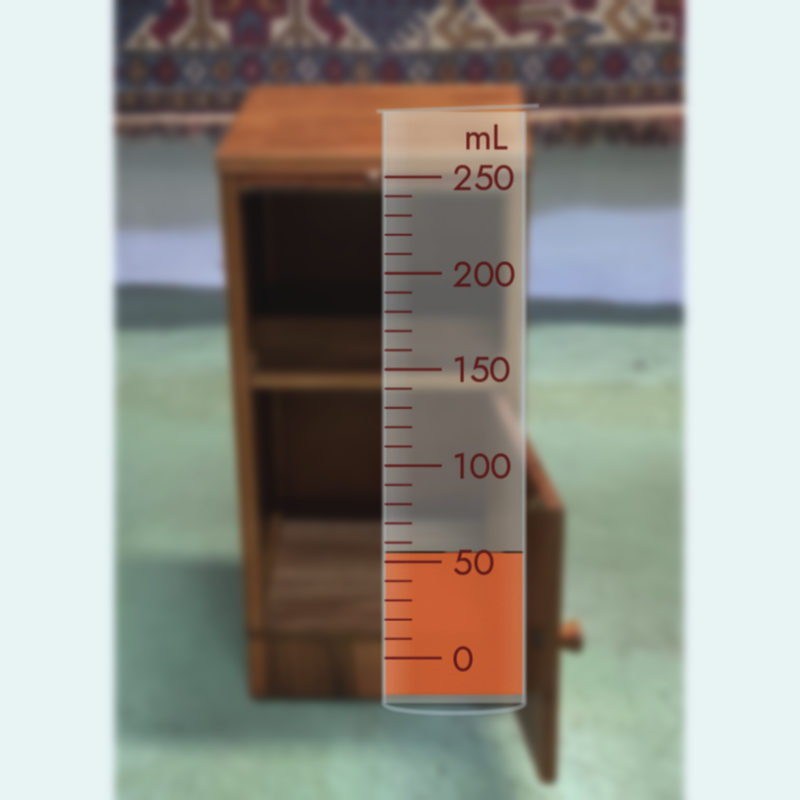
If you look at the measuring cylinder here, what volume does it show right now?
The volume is 55 mL
